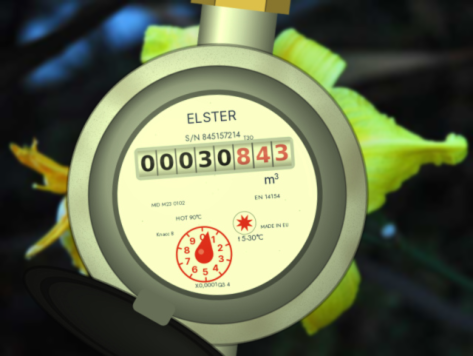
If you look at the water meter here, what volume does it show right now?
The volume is 30.8430 m³
